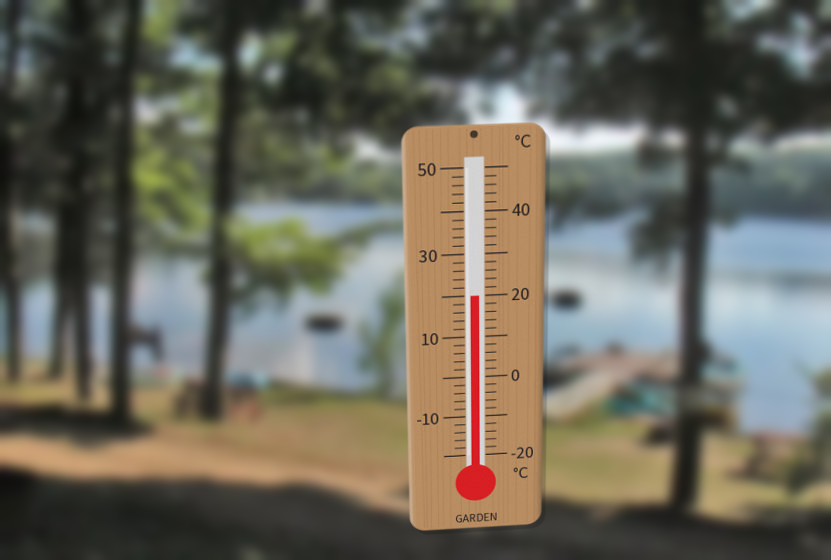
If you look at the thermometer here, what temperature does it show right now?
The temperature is 20 °C
